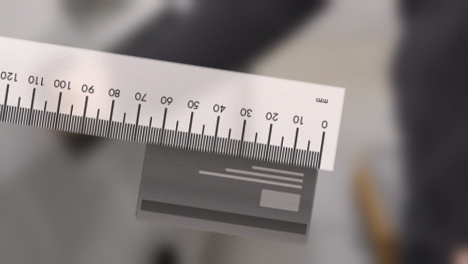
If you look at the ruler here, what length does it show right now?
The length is 65 mm
